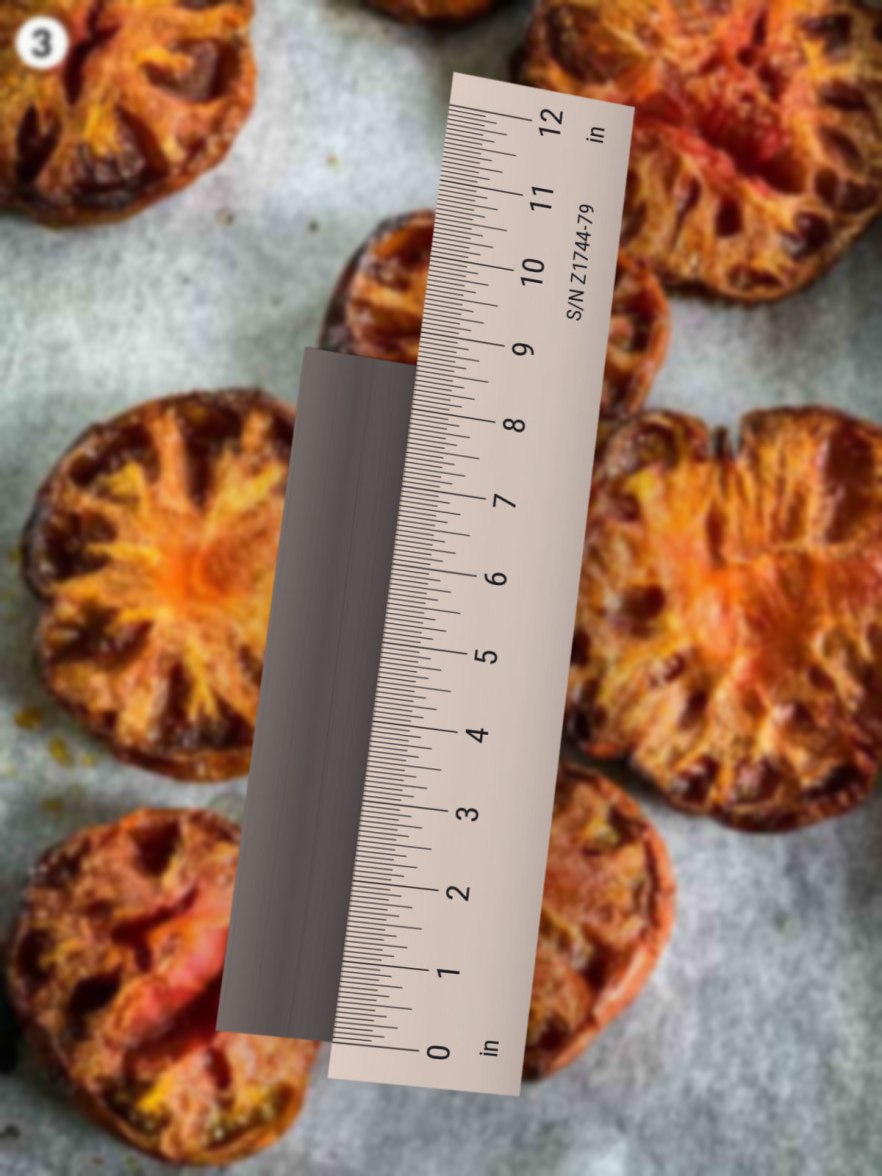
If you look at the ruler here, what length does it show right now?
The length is 8.5625 in
